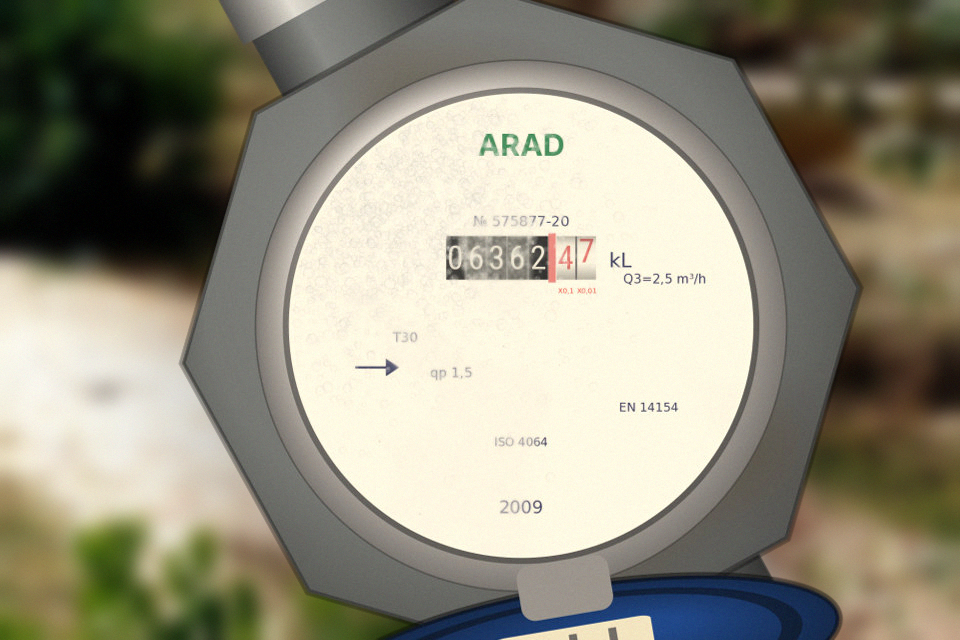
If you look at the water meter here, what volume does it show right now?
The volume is 6362.47 kL
